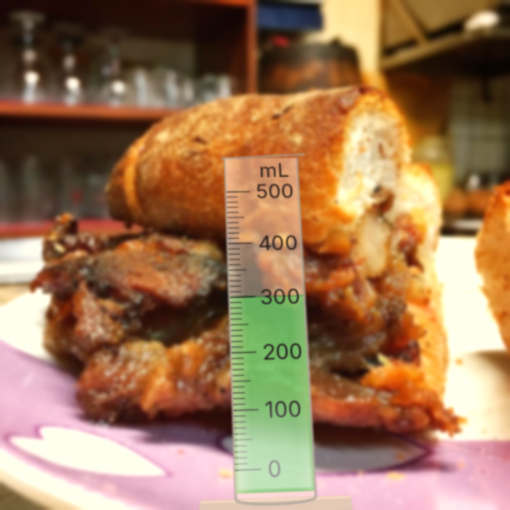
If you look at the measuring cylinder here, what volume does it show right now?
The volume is 300 mL
